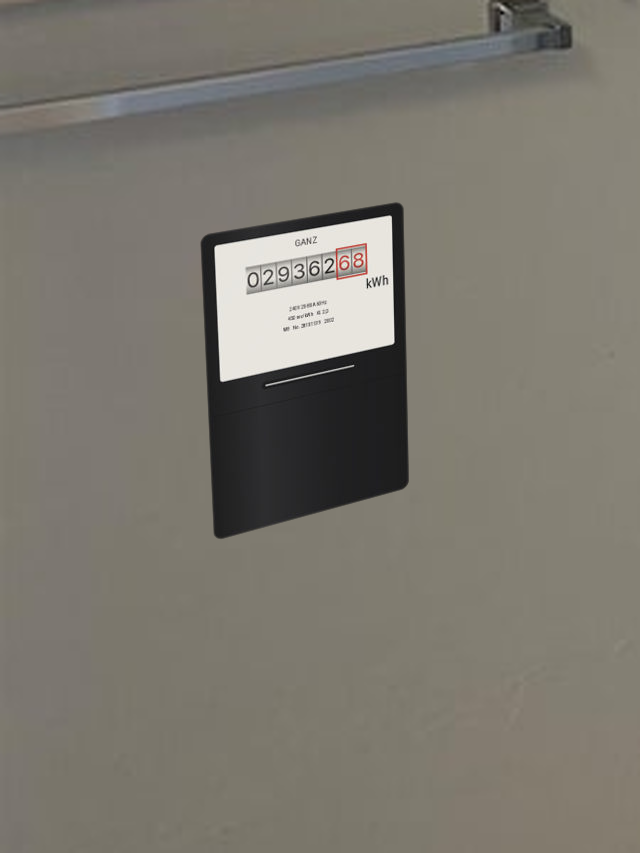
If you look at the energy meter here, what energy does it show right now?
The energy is 29362.68 kWh
